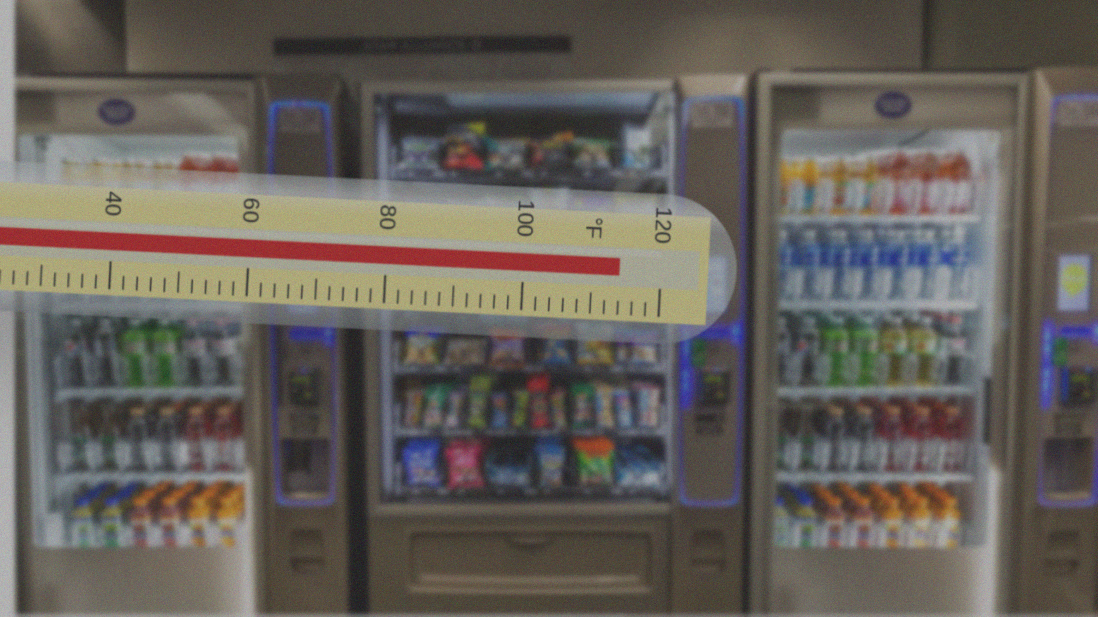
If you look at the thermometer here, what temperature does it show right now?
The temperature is 114 °F
